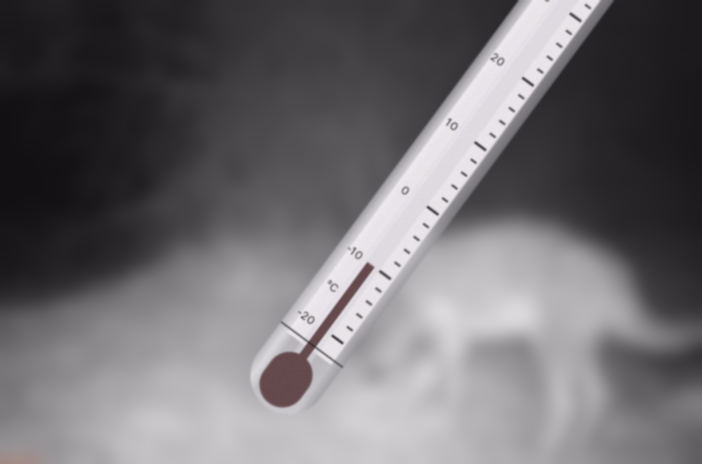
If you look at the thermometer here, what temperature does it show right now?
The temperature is -10 °C
